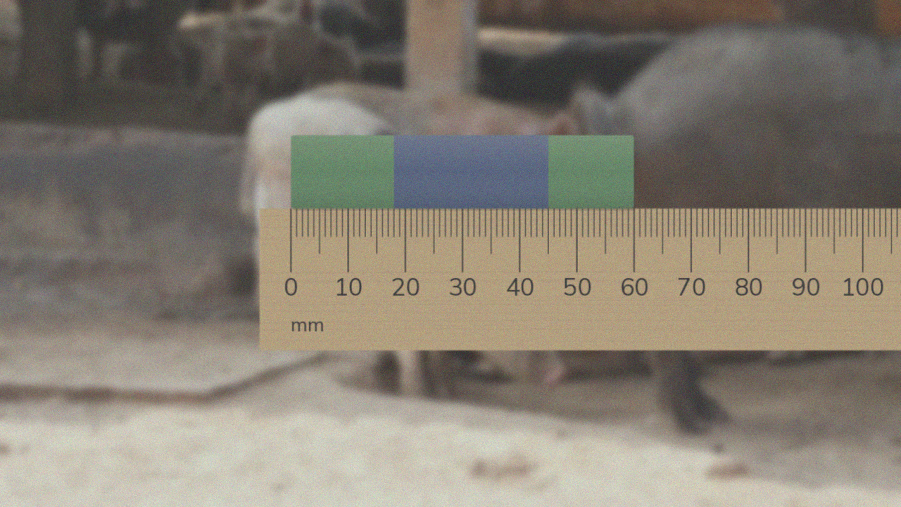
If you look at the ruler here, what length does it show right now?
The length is 60 mm
